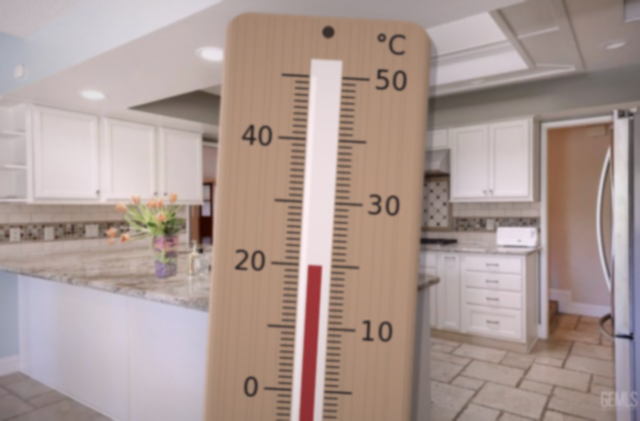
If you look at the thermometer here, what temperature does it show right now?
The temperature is 20 °C
